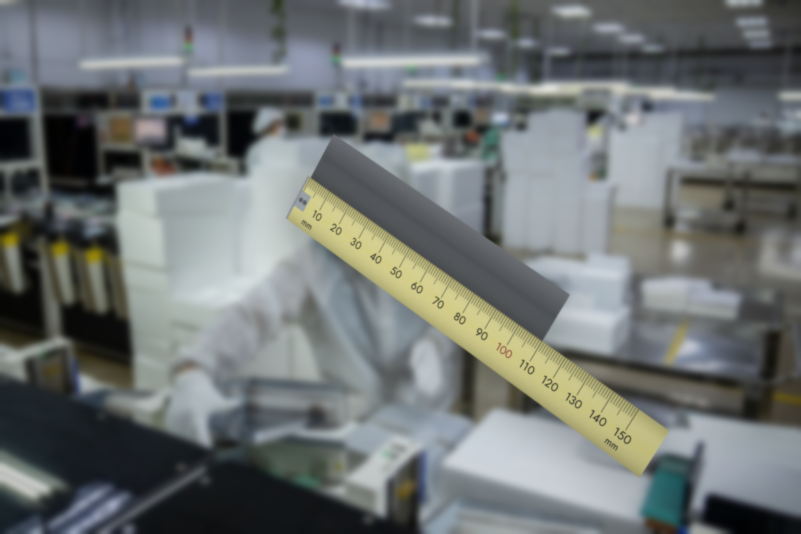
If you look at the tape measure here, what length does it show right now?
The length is 110 mm
